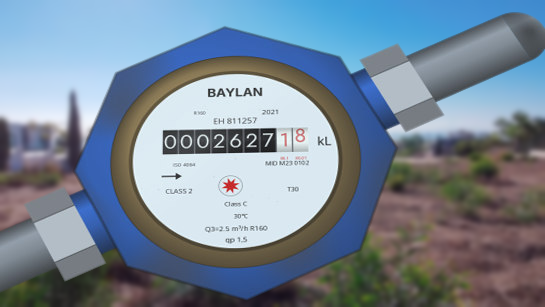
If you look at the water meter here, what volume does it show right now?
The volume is 2627.18 kL
